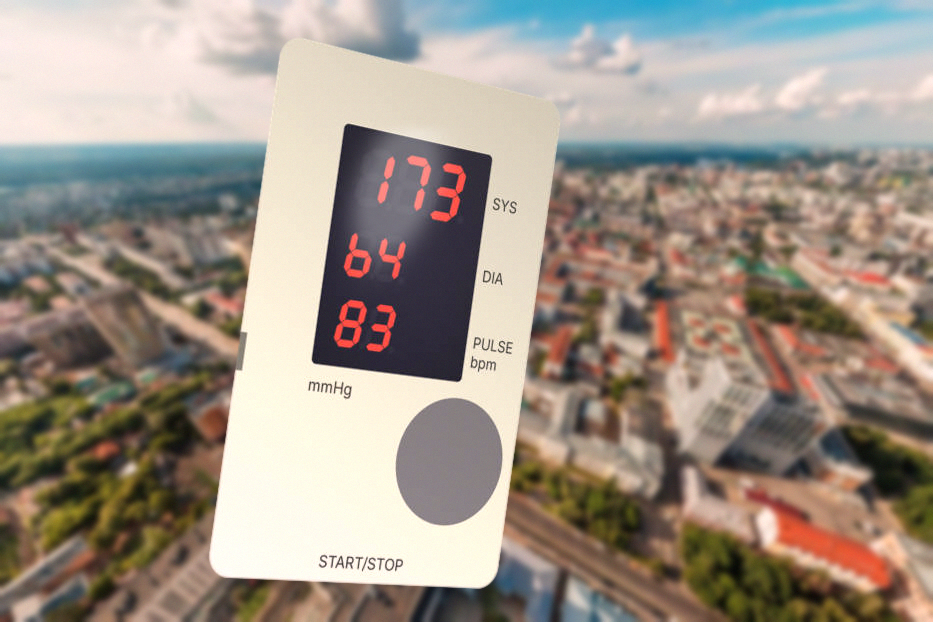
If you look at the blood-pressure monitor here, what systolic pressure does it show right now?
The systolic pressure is 173 mmHg
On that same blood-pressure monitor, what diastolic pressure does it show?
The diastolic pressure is 64 mmHg
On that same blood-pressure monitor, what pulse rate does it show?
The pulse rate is 83 bpm
